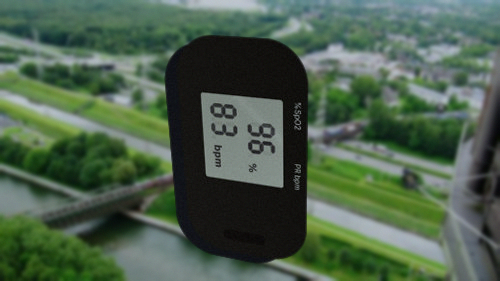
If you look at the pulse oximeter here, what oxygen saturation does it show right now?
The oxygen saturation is 96 %
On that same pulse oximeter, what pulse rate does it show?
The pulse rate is 83 bpm
